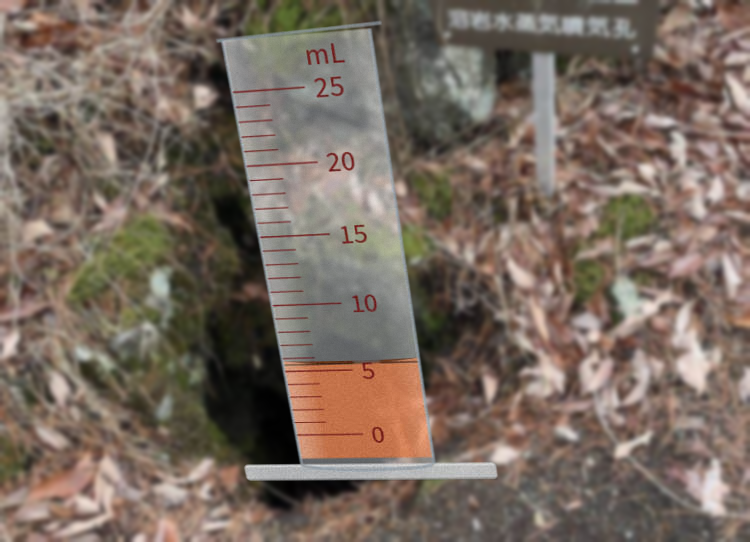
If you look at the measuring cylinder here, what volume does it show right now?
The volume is 5.5 mL
